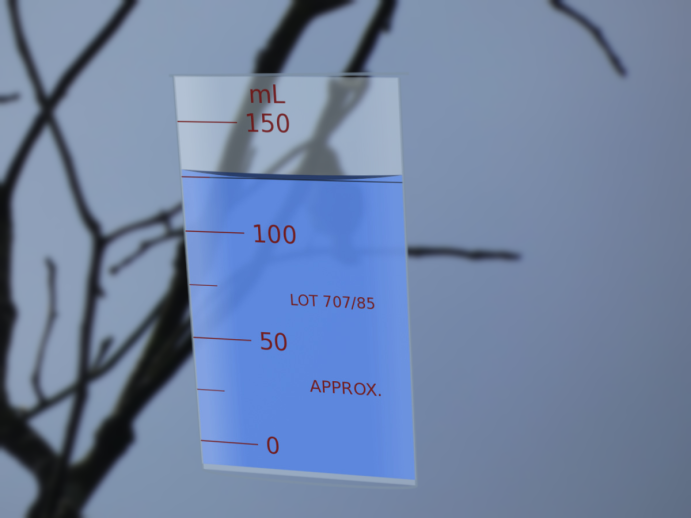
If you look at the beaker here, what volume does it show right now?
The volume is 125 mL
